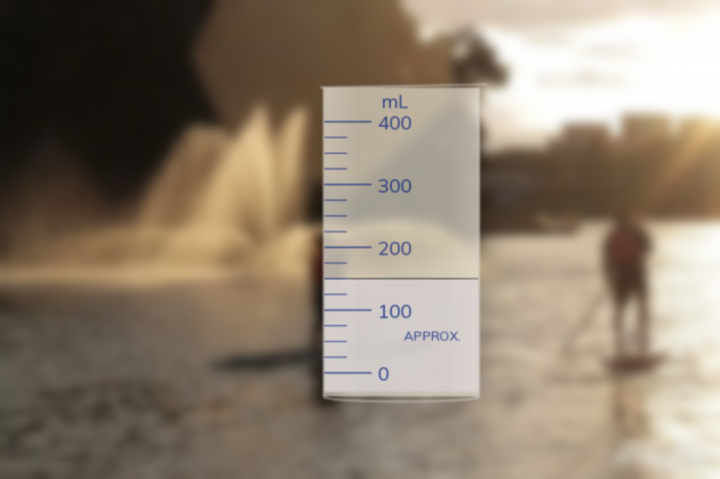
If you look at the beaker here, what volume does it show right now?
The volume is 150 mL
